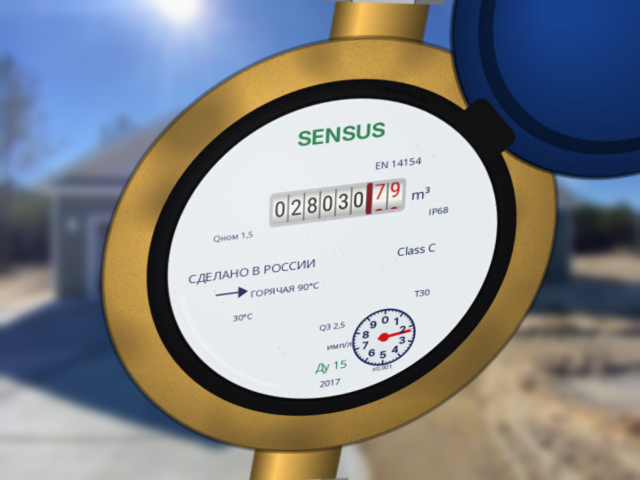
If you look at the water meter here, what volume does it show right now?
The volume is 28030.792 m³
